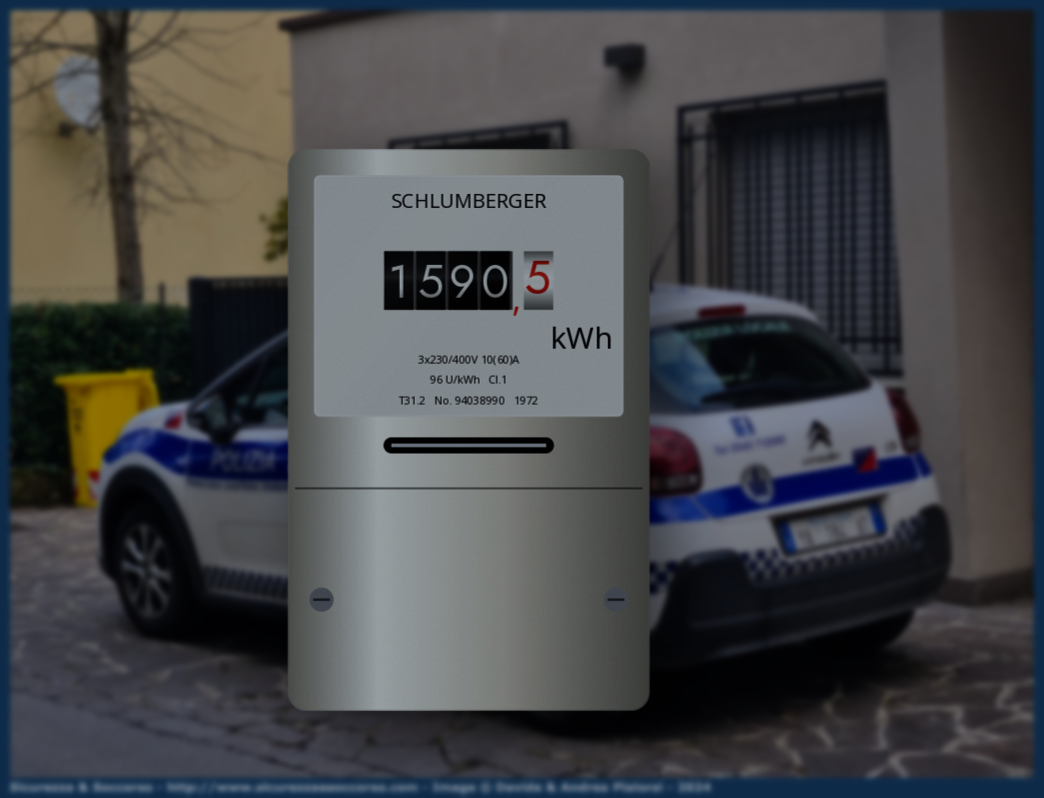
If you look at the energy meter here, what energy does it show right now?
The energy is 1590.5 kWh
